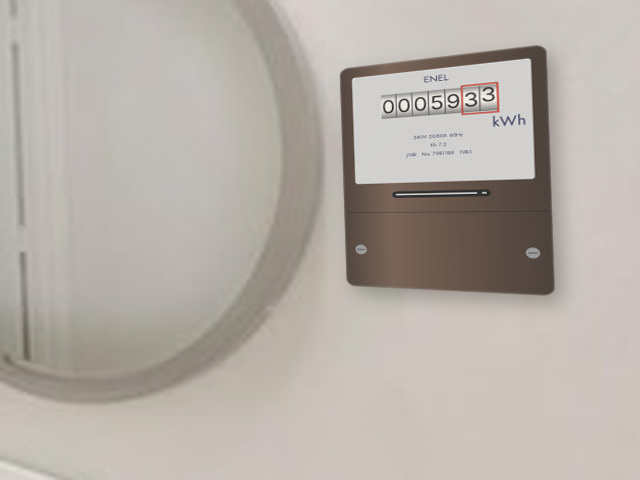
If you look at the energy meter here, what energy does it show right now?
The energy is 59.33 kWh
